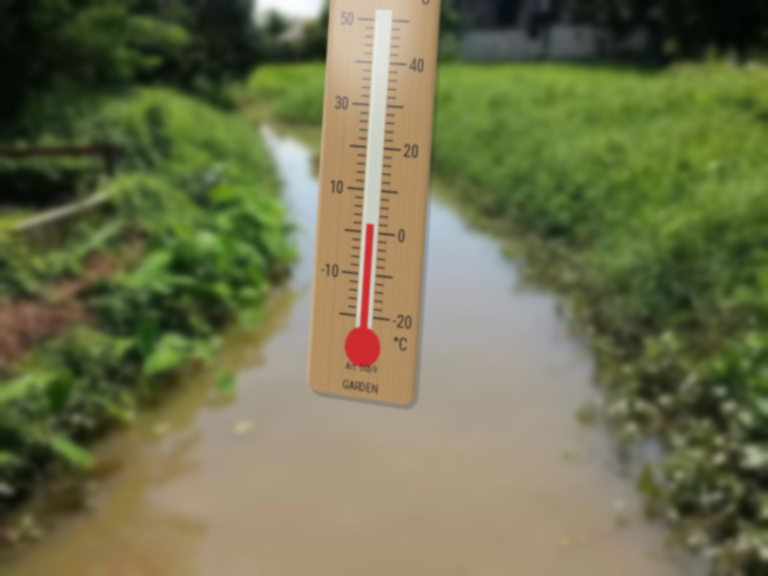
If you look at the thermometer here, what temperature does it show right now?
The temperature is 2 °C
